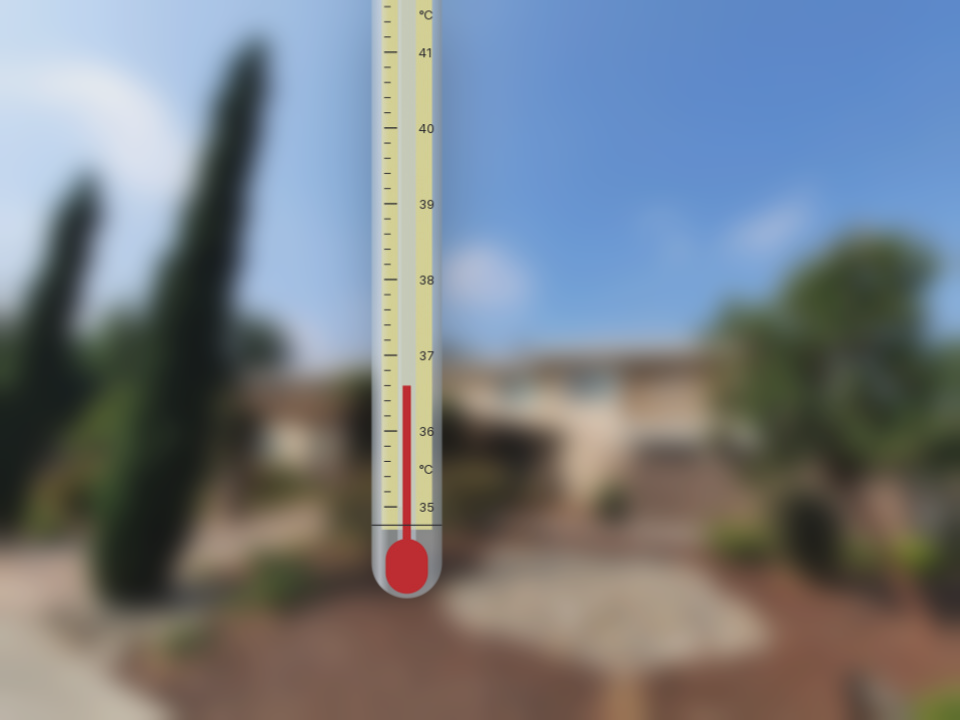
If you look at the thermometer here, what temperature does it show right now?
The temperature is 36.6 °C
